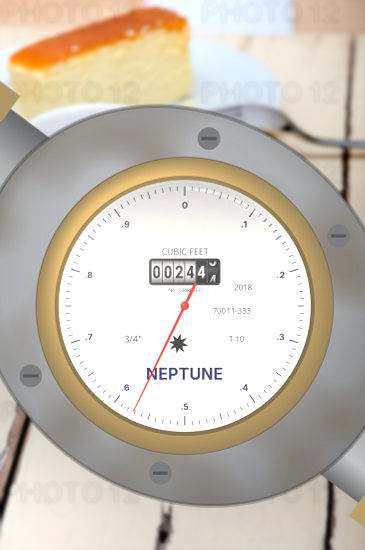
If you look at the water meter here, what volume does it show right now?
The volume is 2443.57 ft³
